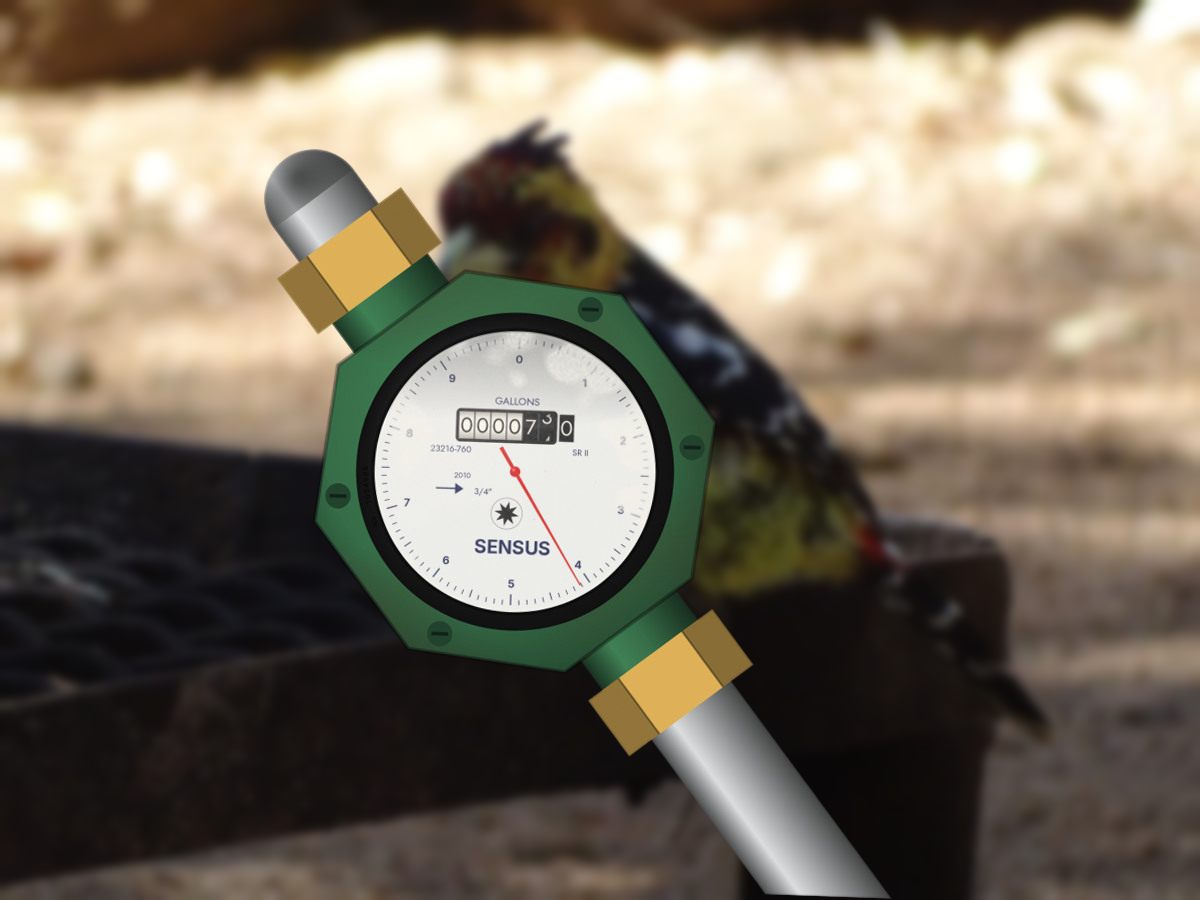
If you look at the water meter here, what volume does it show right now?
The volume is 734.1 gal
